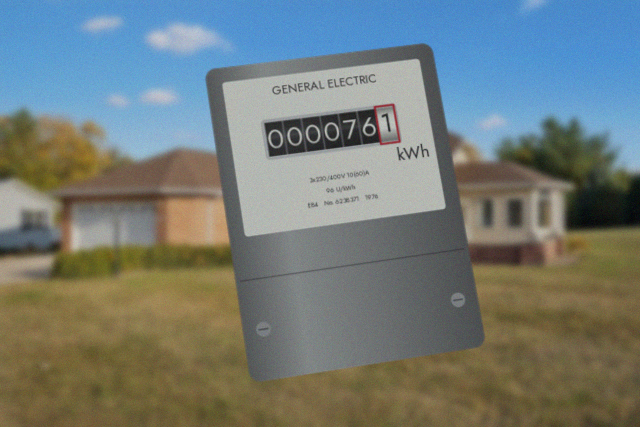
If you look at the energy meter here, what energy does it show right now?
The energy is 76.1 kWh
